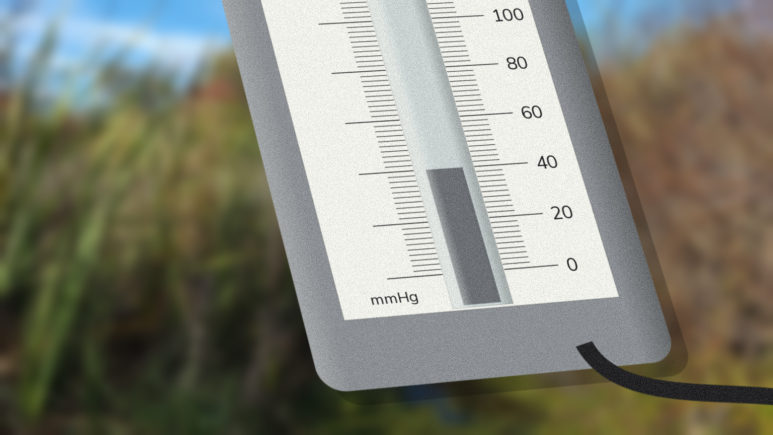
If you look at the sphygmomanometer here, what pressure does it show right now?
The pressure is 40 mmHg
